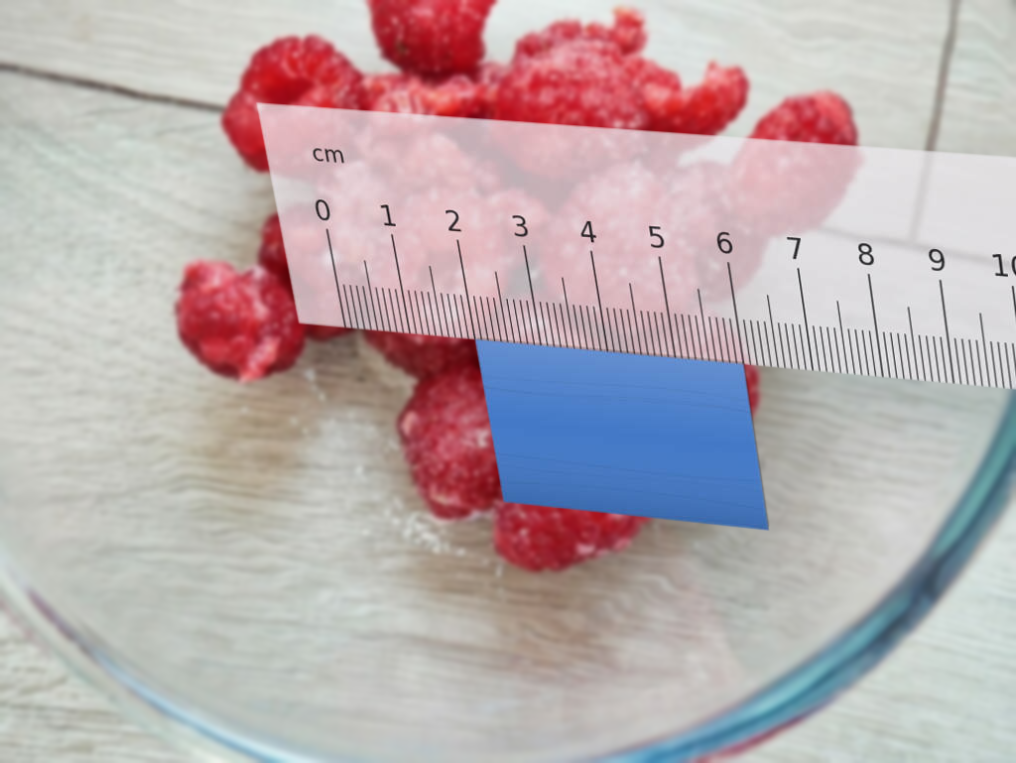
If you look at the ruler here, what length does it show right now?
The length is 4 cm
